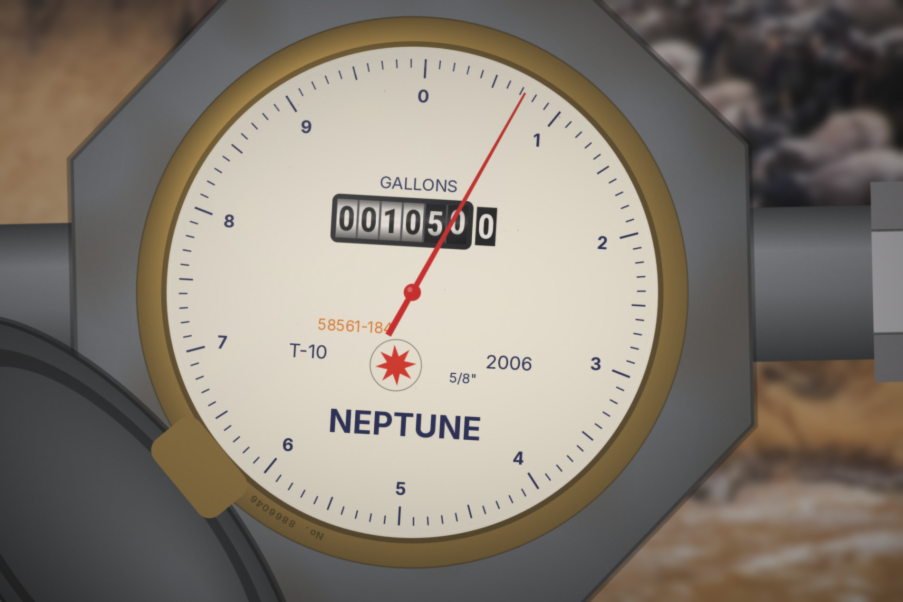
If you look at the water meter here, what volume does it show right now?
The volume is 10500.7 gal
